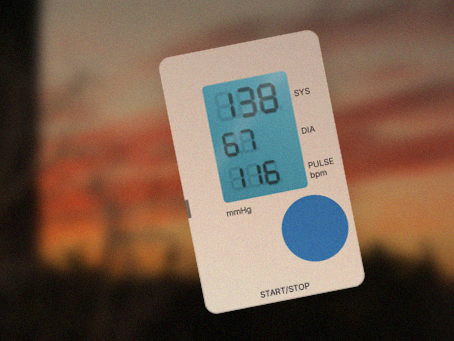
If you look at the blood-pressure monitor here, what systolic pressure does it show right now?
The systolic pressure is 138 mmHg
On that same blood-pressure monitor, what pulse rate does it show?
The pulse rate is 116 bpm
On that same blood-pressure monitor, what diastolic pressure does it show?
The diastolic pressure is 67 mmHg
